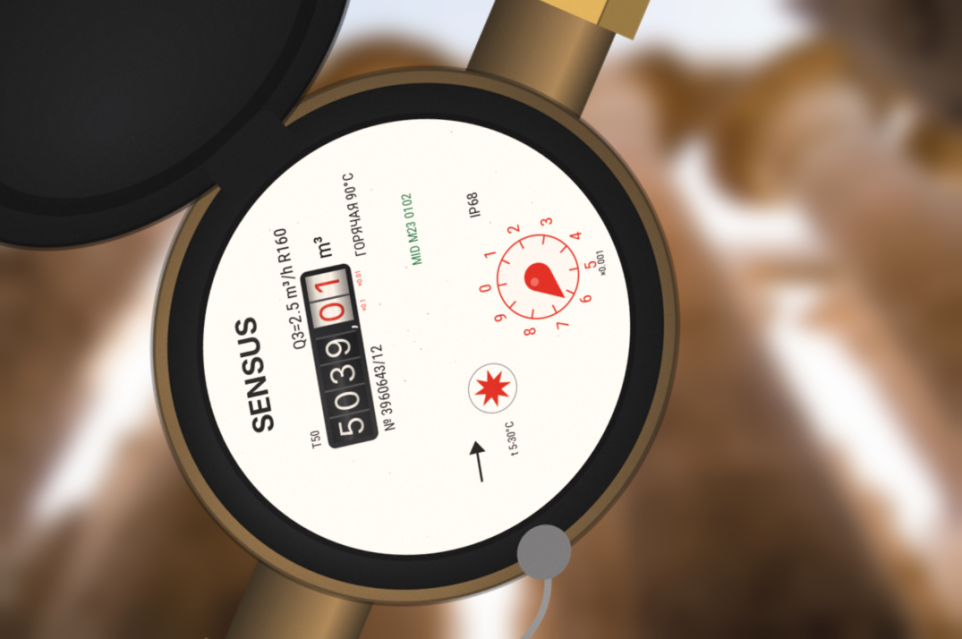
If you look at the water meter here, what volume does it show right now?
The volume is 5039.016 m³
